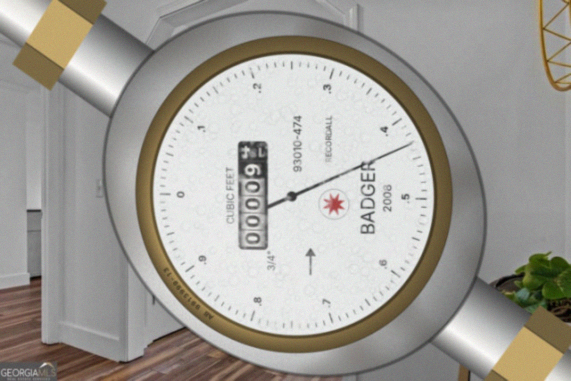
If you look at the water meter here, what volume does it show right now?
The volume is 94.43 ft³
